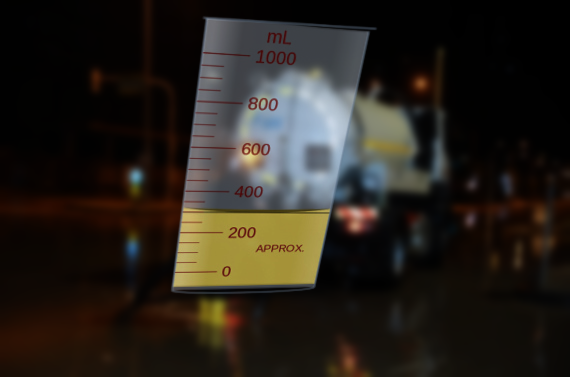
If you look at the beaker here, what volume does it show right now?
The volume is 300 mL
